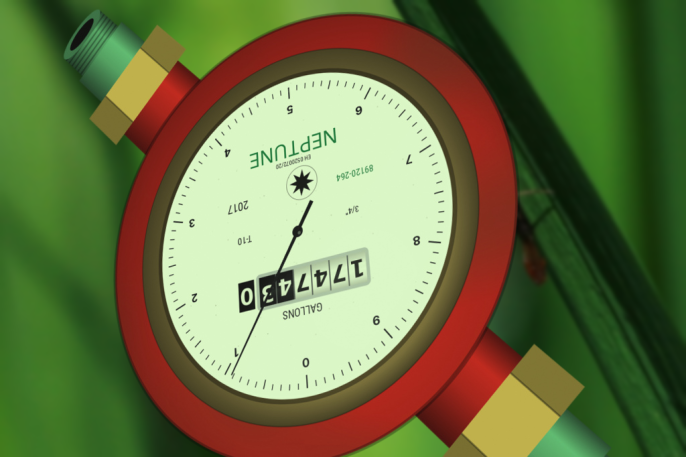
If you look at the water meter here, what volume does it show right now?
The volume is 1747430.9 gal
